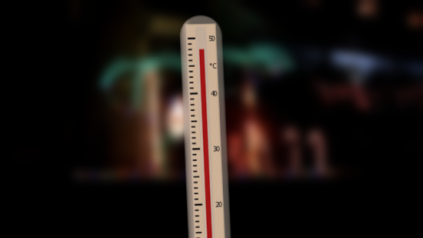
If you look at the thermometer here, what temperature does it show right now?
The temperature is 48 °C
